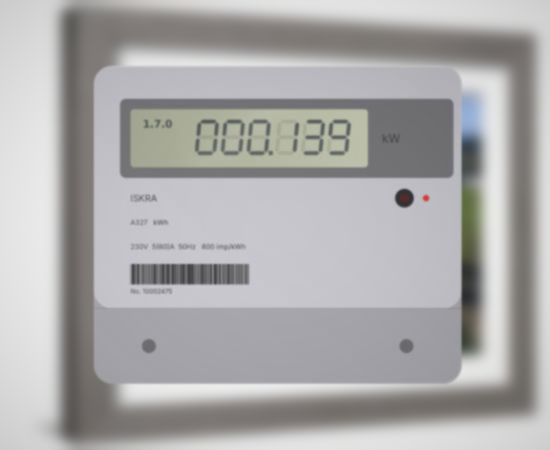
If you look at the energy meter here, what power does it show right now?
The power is 0.139 kW
